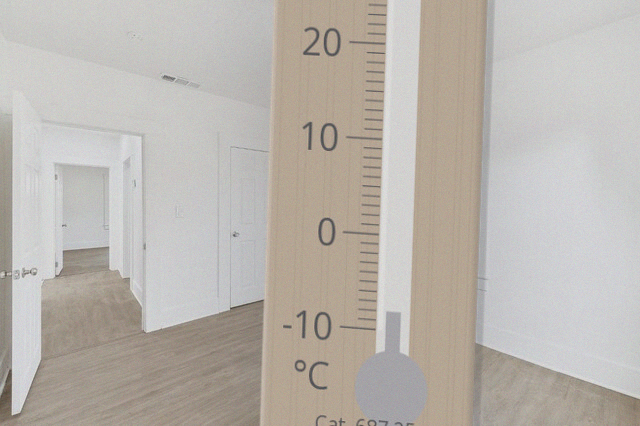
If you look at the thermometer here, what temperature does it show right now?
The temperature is -8 °C
